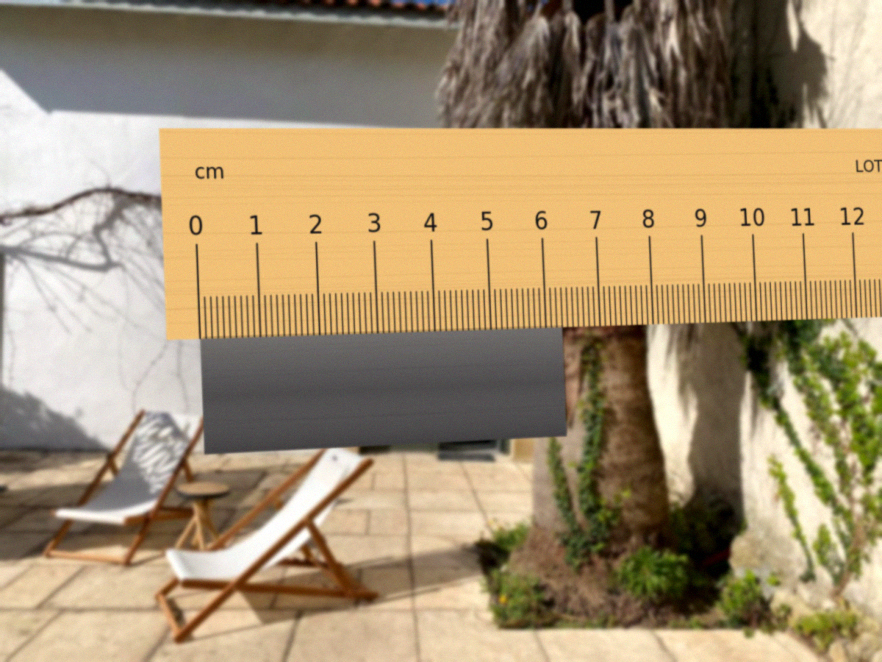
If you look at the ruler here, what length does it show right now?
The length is 6.3 cm
